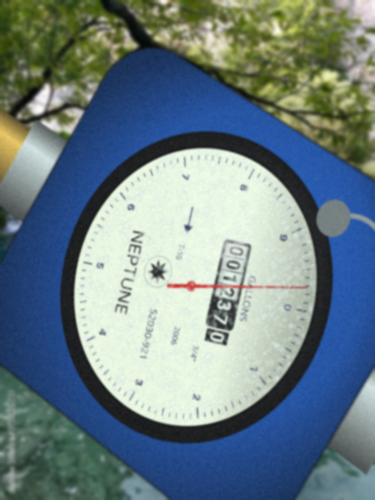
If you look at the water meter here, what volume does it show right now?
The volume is 12369.7 gal
